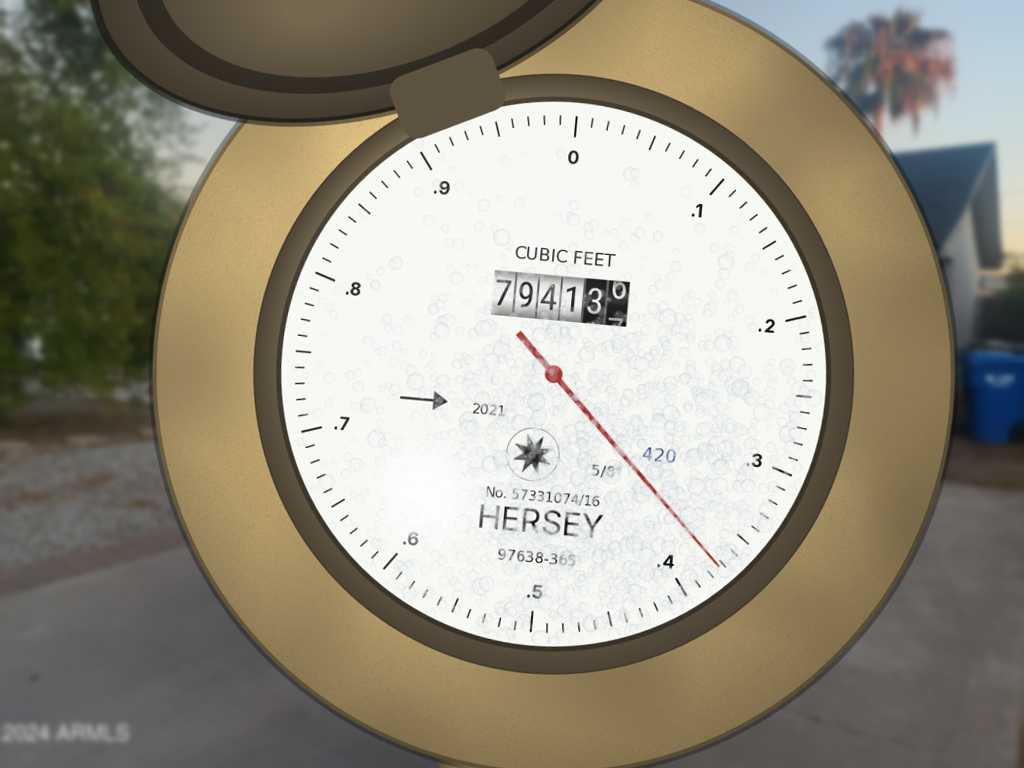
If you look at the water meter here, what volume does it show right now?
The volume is 794136.37 ft³
